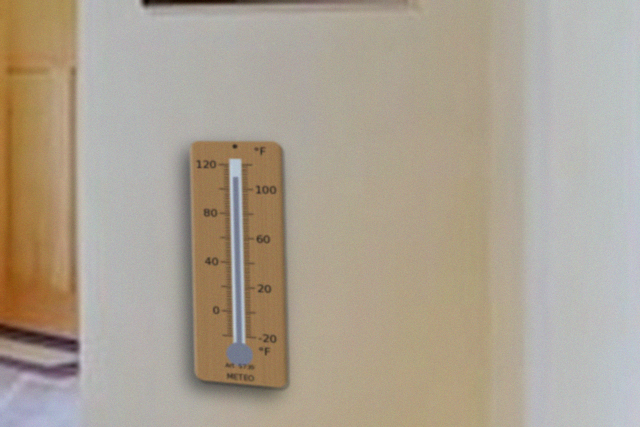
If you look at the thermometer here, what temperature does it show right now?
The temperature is 110 °F
